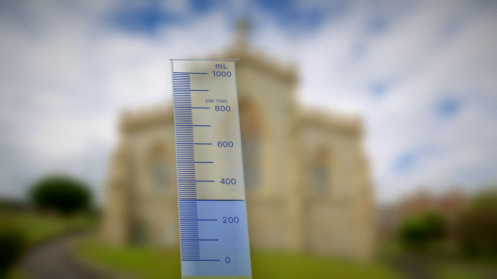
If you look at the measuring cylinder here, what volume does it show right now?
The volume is 300 mL
